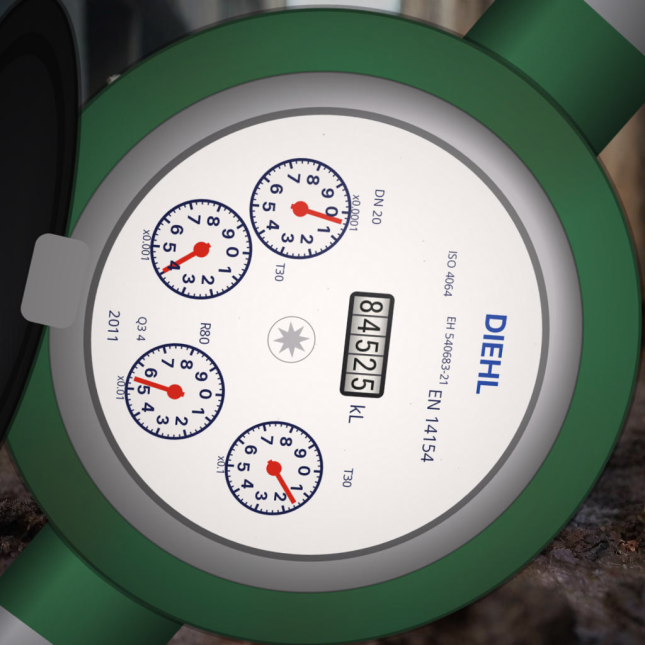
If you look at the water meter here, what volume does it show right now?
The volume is 84525.1540 kL
